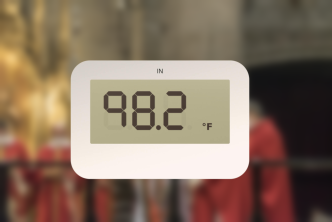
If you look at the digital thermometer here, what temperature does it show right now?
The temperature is 98.2 °F
